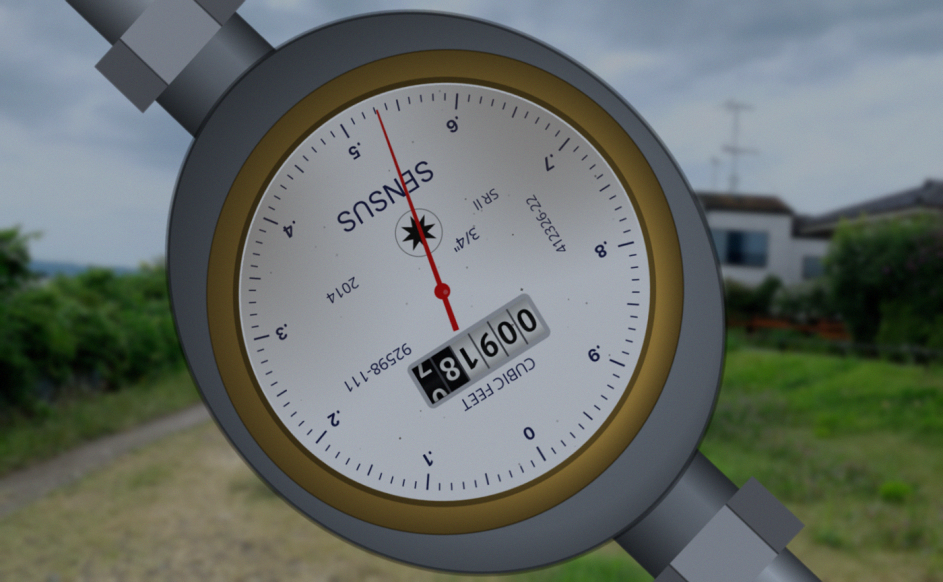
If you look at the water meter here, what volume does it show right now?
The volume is 9186.53 ft³
